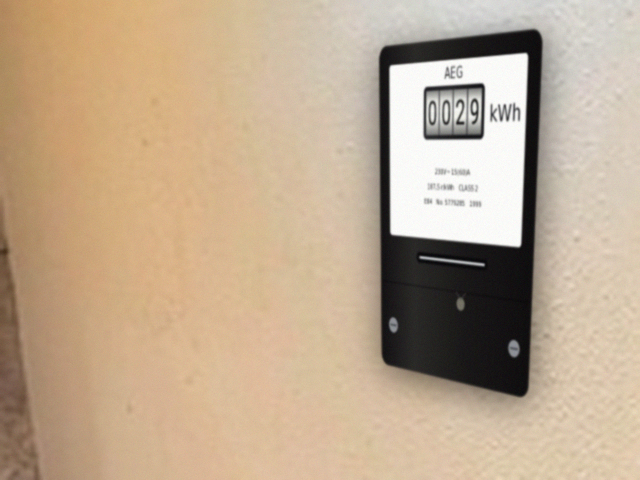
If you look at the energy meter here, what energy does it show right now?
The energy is 29 kWh
